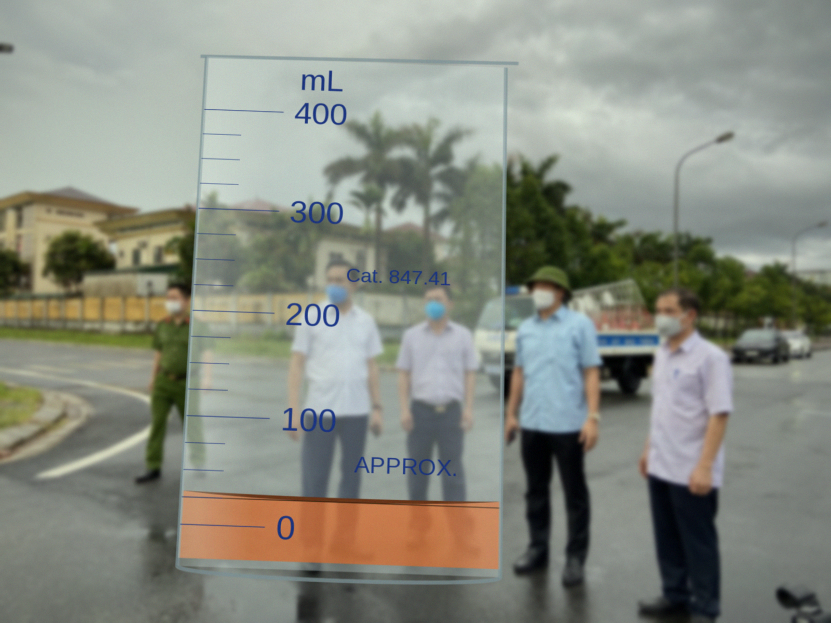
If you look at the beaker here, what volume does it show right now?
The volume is 25 mL
